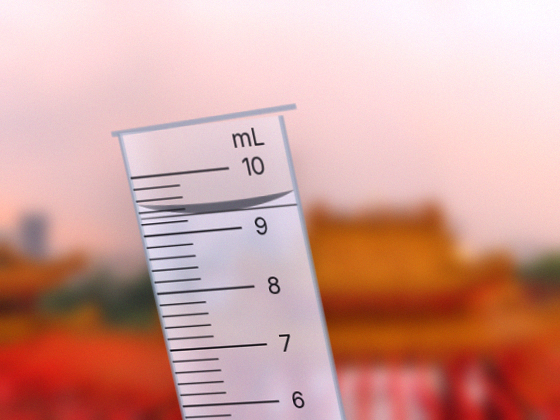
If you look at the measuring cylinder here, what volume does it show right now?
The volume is 9.3 mL
